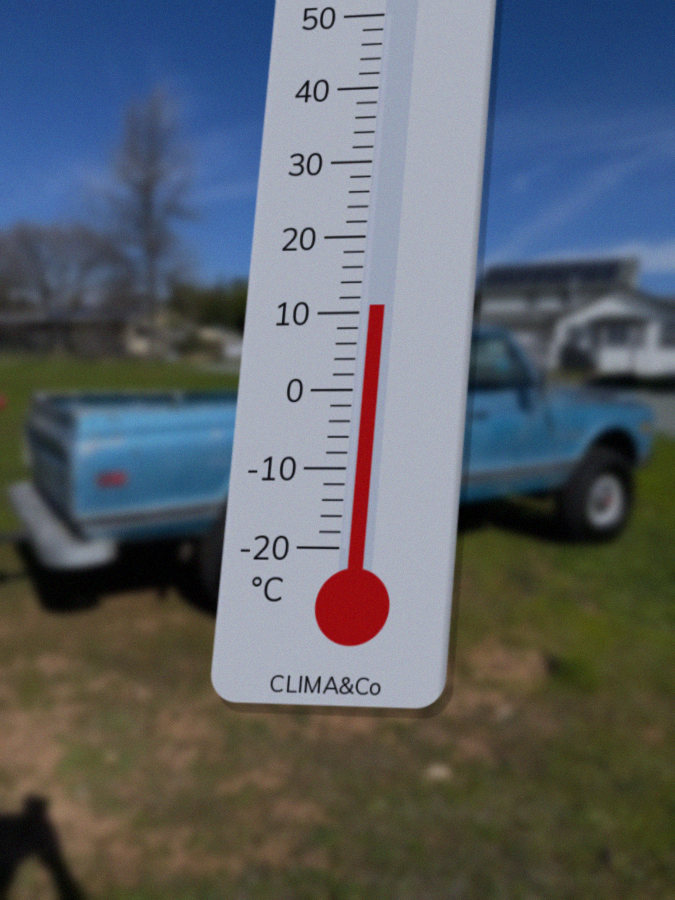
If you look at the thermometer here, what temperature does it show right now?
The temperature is 11 °C
